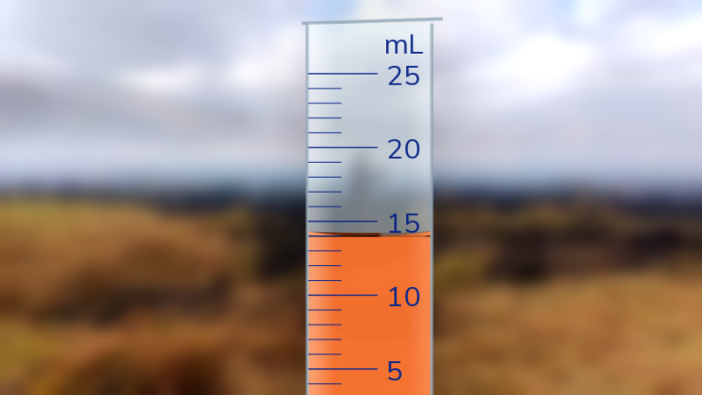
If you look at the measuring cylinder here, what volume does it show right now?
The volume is 14 mL
